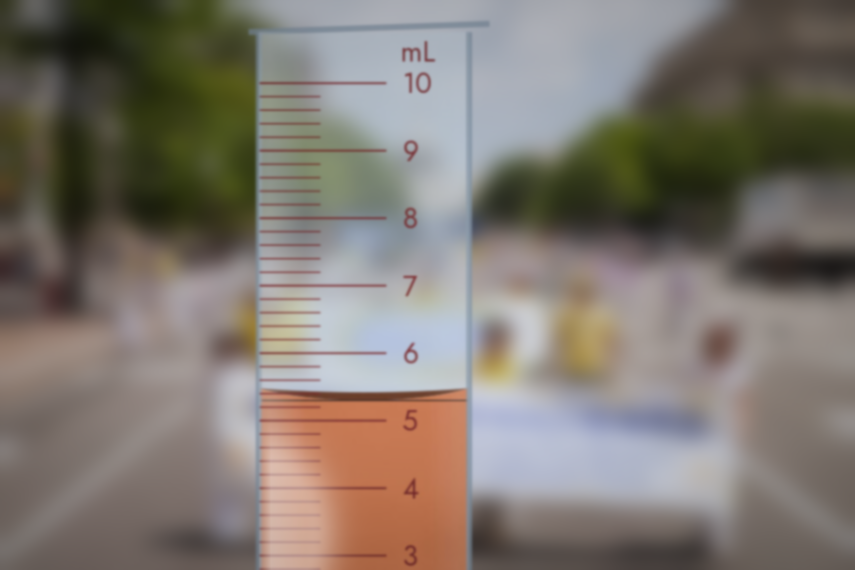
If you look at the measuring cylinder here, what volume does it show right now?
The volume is 5.3 mL
